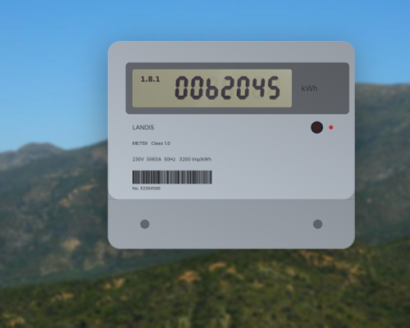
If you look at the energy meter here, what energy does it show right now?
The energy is 62045 kWh
